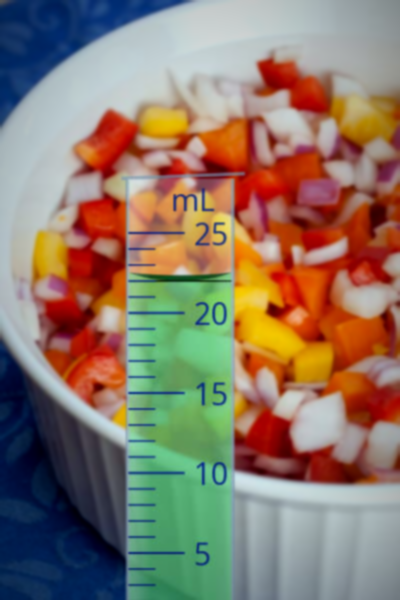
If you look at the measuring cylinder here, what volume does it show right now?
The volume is 22 mL
